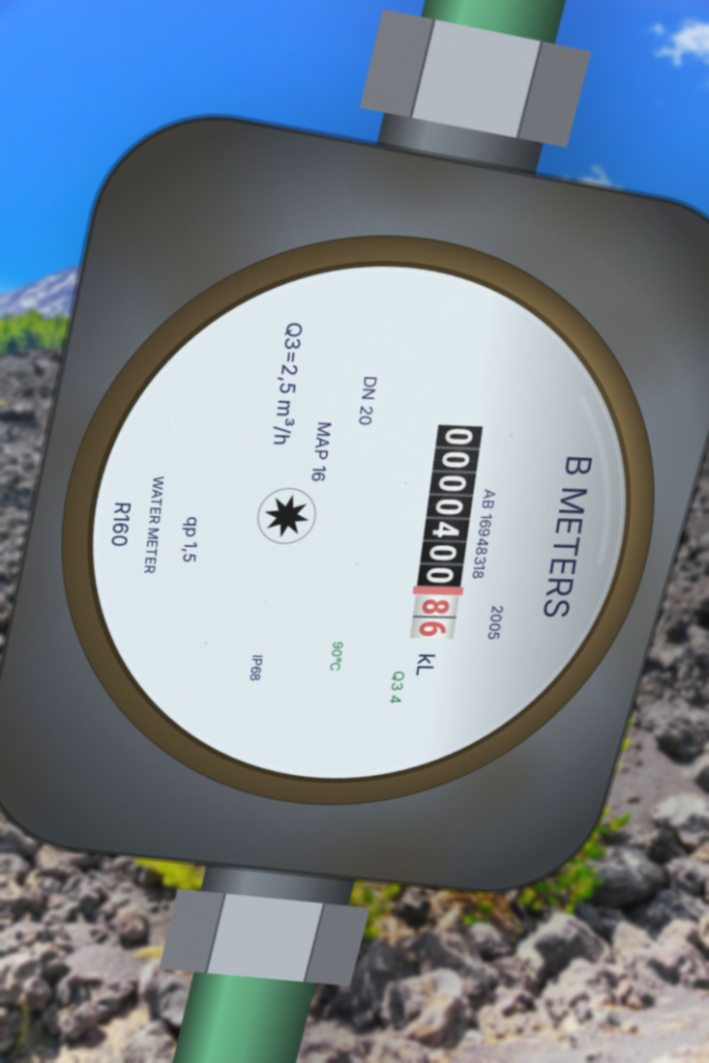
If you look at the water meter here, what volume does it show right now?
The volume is 400.86 kL
